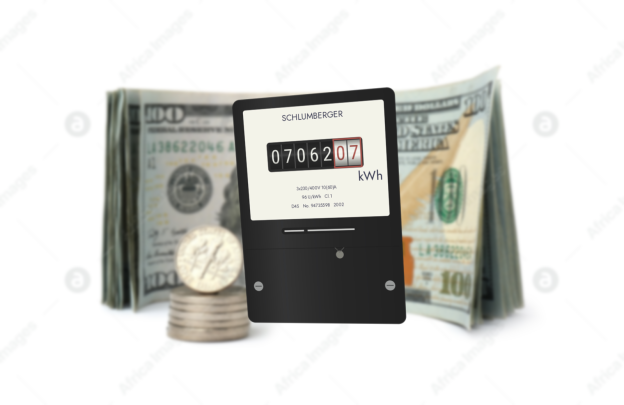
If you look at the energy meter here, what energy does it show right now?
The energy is 7062.07 kWh
